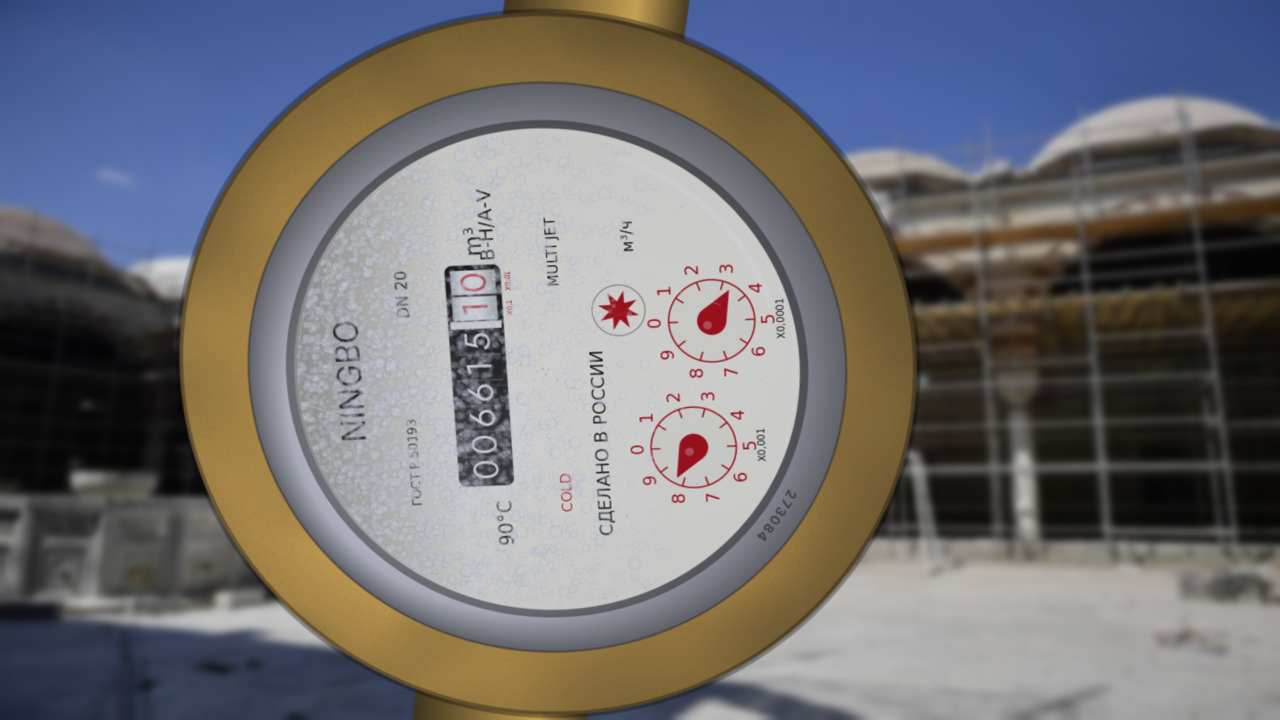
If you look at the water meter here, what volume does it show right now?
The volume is 6615.1083 m³
